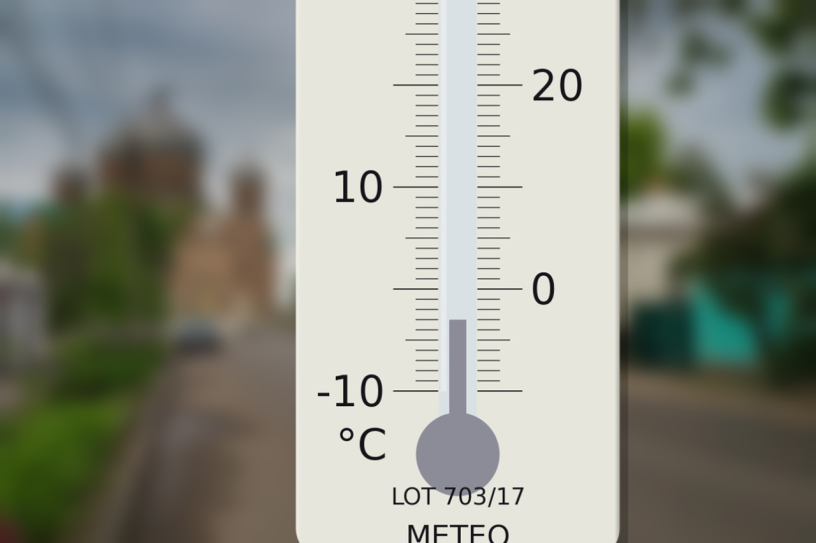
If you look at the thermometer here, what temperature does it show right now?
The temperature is -3 °C
